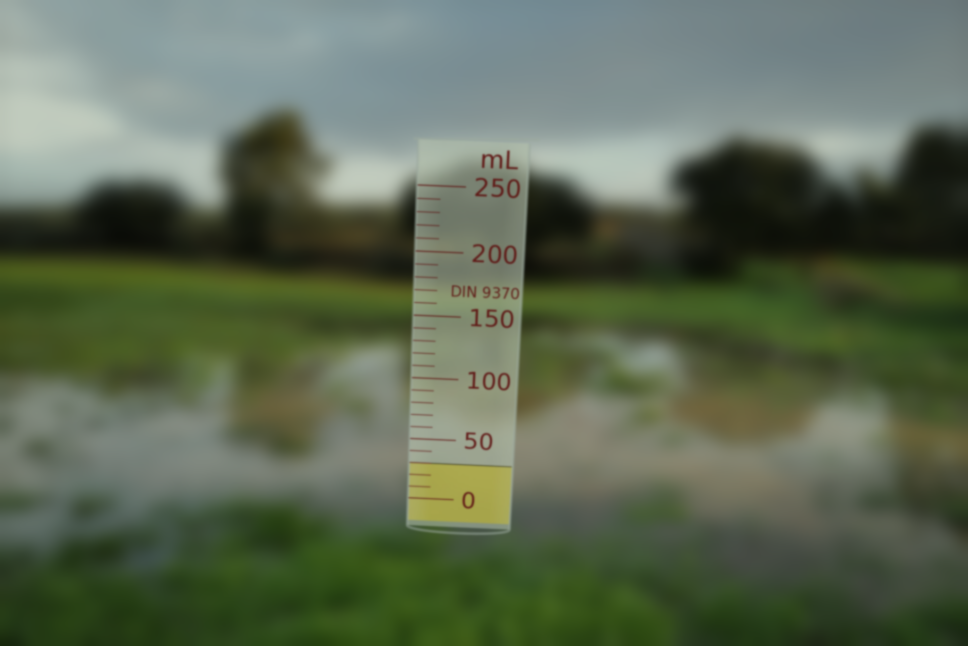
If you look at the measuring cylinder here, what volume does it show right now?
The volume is 30 mL
